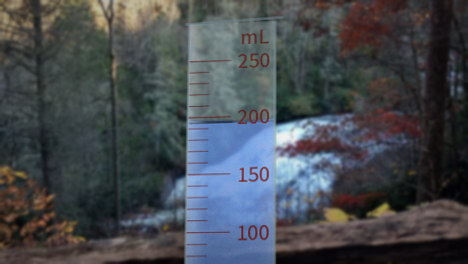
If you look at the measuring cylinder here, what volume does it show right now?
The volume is 195 mL
